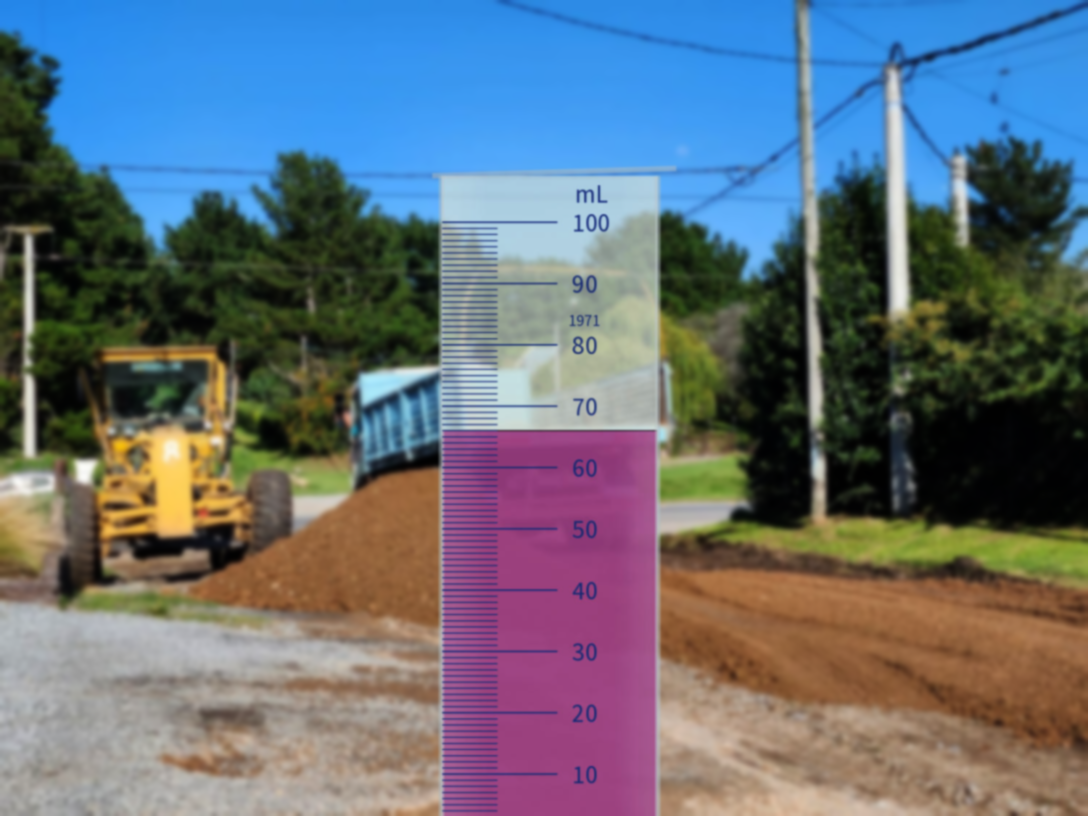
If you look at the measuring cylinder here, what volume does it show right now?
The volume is 66 mL
